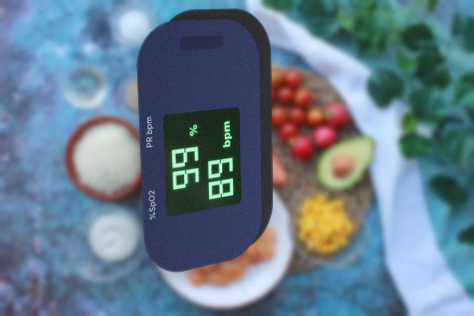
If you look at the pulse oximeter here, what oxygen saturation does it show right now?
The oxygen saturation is 99 %
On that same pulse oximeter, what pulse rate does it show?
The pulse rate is 89 bpm
